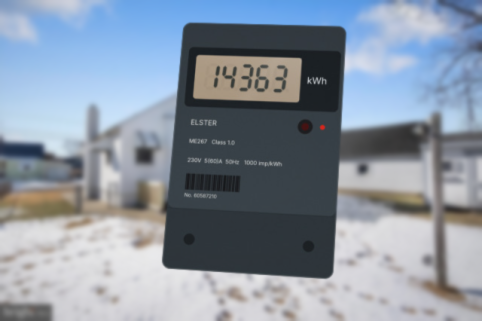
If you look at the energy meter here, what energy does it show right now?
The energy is 14363 kWh
